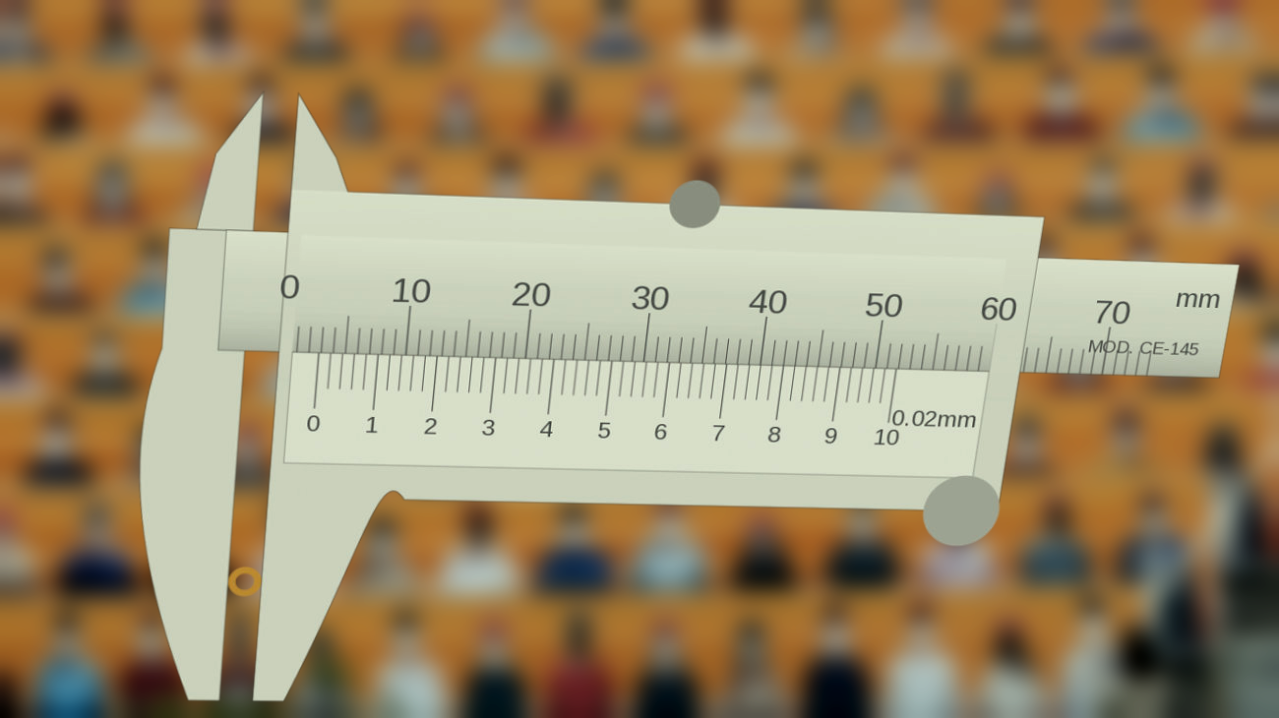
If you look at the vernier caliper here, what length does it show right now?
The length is 2.8 mm
